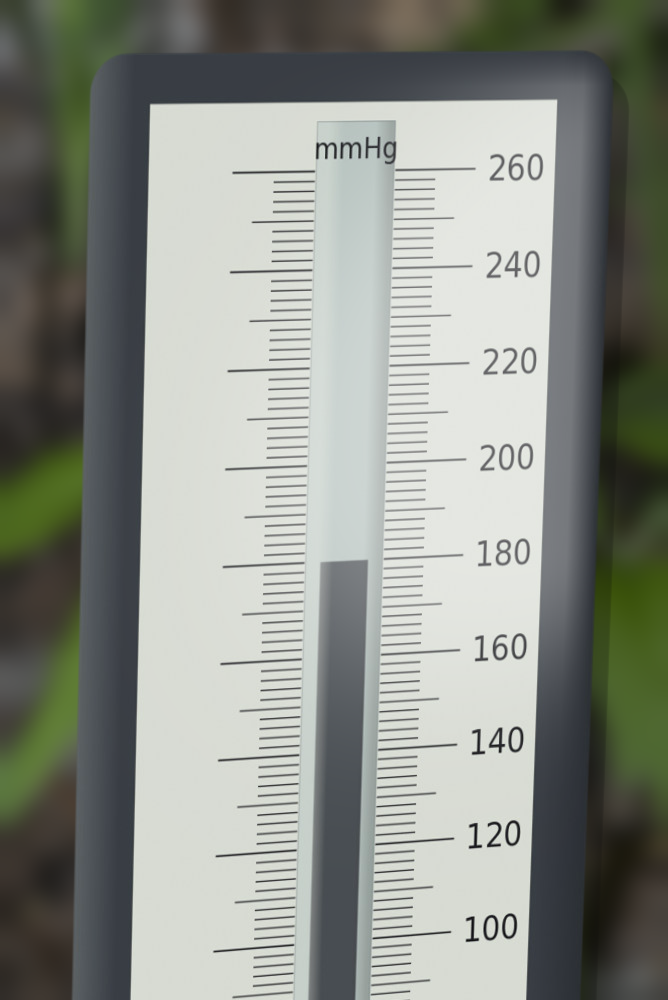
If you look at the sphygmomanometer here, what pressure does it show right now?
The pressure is 180 mmHg
